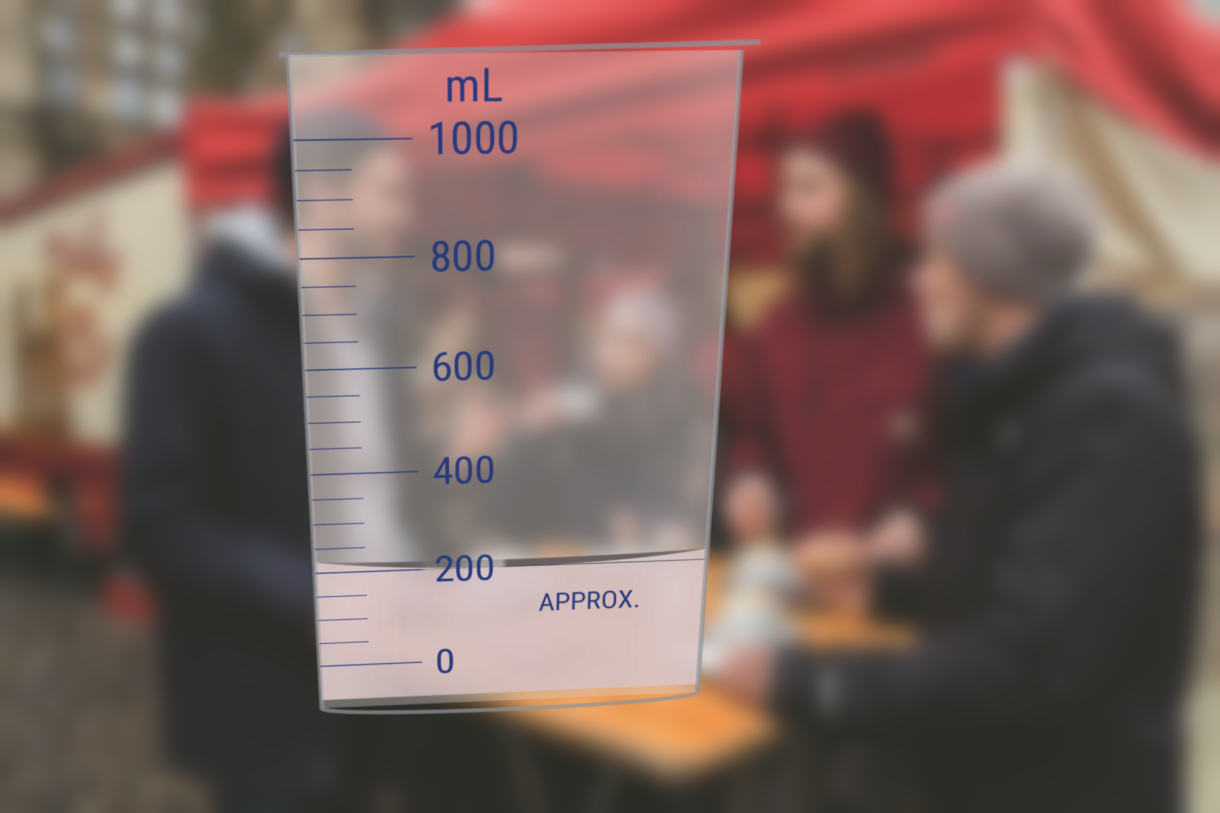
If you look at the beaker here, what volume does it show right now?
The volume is 200 mL
